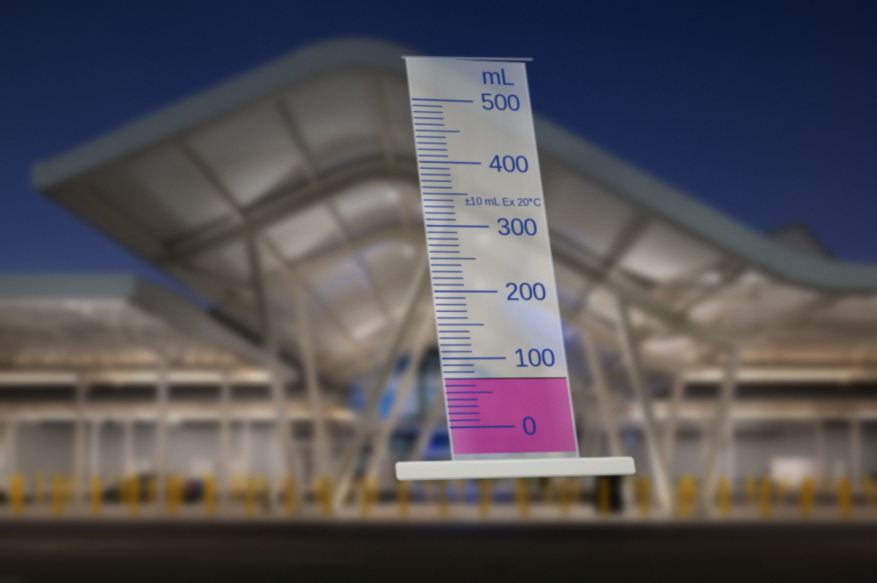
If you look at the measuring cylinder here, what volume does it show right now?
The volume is 70 mL
